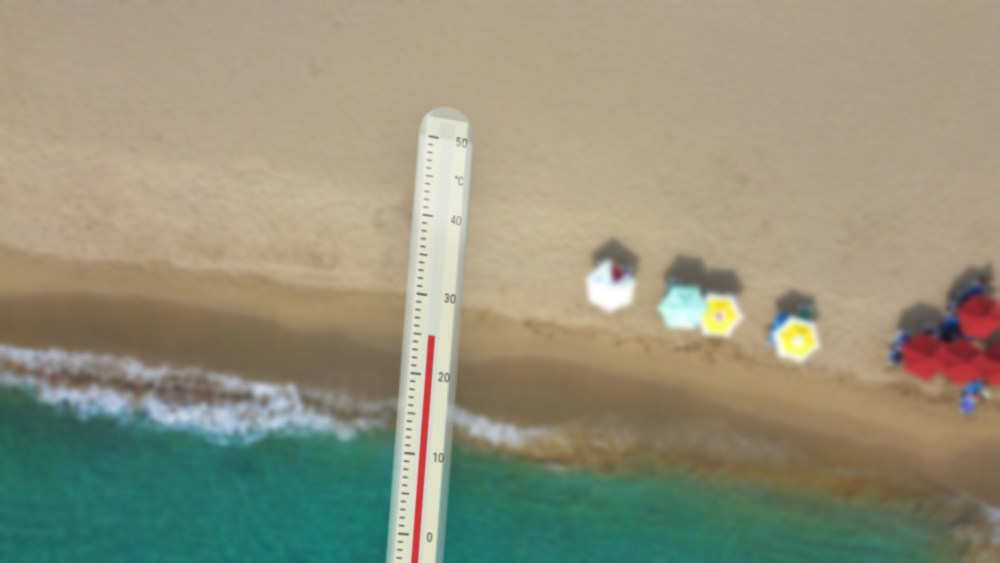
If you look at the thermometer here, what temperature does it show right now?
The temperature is 25 °C
